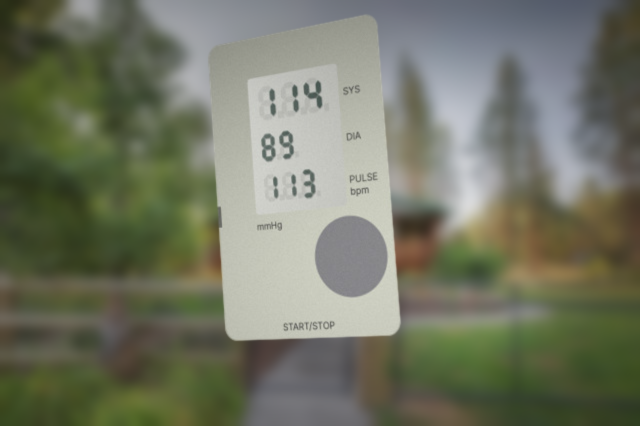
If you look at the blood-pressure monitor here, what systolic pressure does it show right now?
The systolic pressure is 114 mmHg
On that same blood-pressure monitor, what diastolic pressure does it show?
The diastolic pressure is 89 mmHg
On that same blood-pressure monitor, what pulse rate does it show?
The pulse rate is 113 bpm
